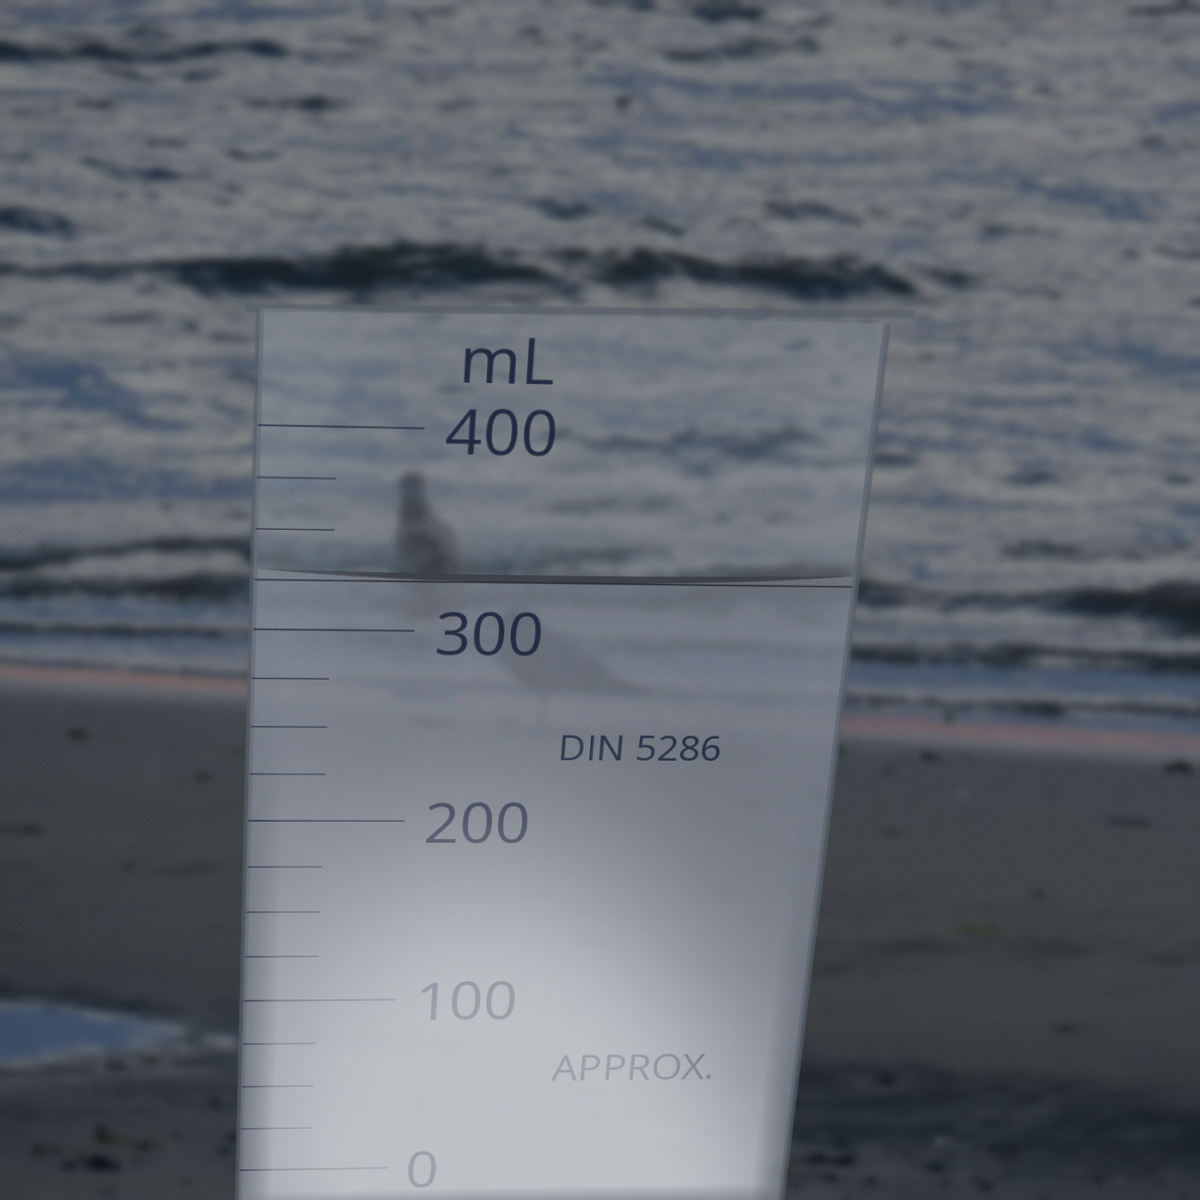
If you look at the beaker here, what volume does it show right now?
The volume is 325 mL
